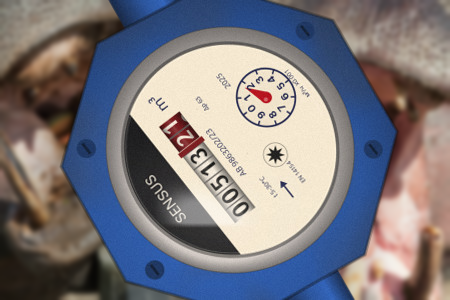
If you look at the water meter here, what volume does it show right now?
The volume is 513.211 m³
